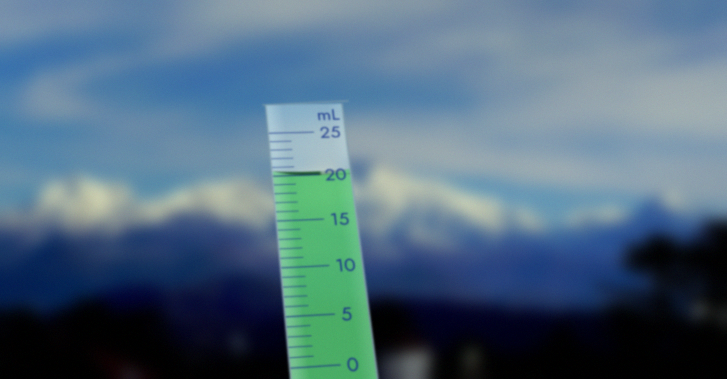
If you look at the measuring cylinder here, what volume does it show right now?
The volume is 20 mL
